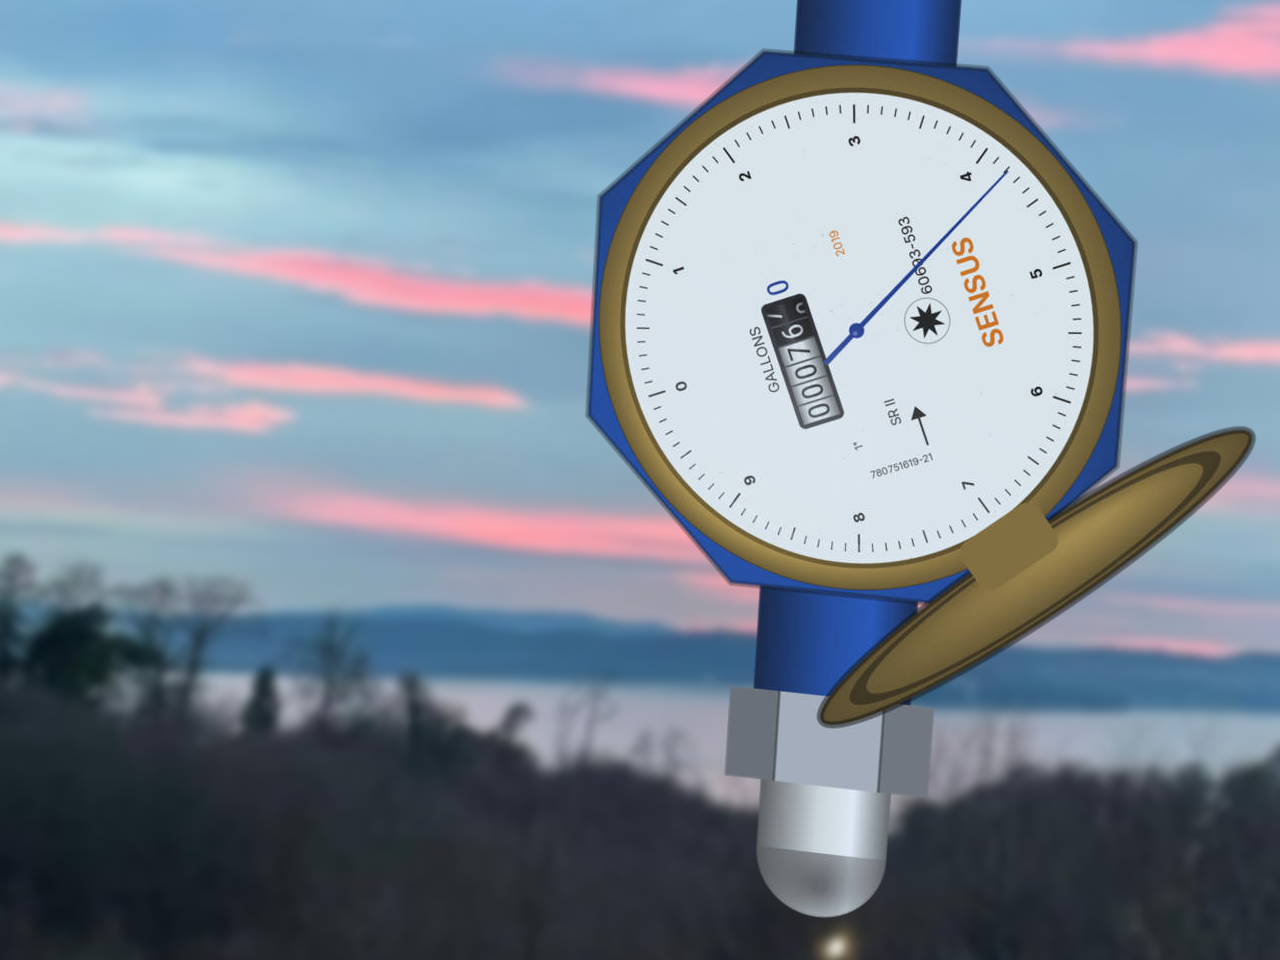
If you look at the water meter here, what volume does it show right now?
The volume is 7674.2 gal
